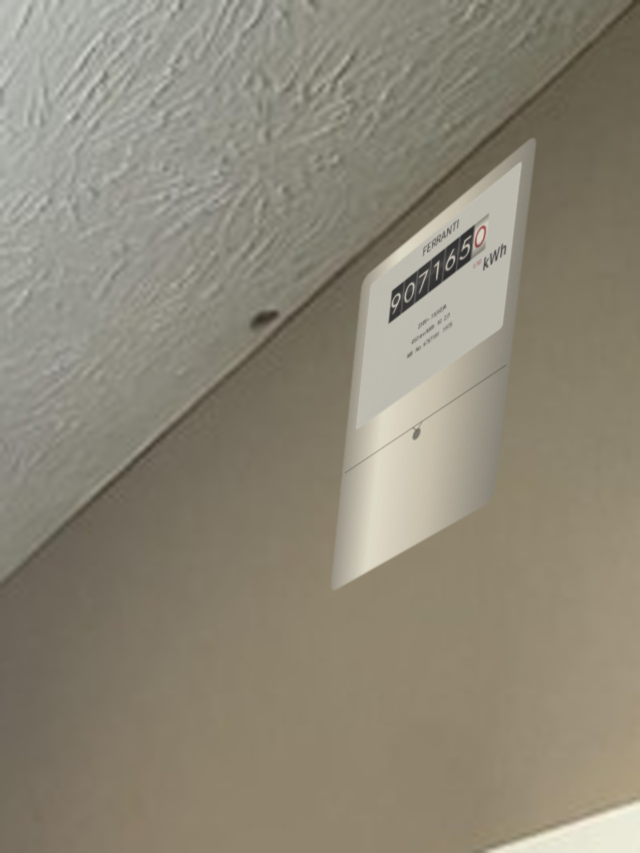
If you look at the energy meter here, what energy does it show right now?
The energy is 907165.0 kWh
